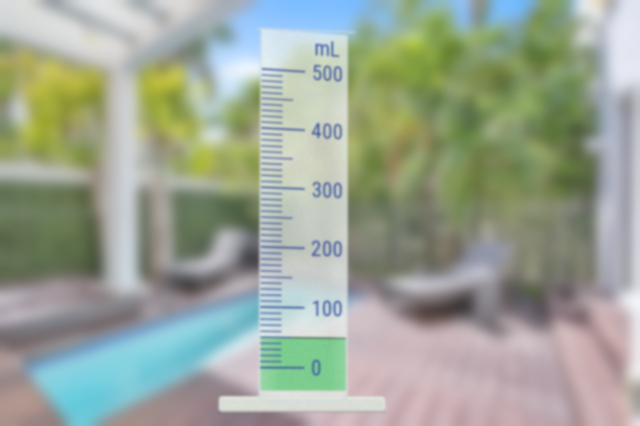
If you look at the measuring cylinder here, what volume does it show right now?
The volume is 50 mL
